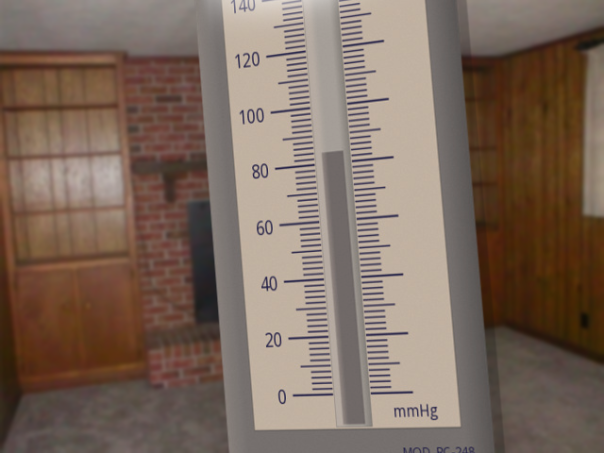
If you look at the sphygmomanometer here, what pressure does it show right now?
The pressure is 84 mmHg
